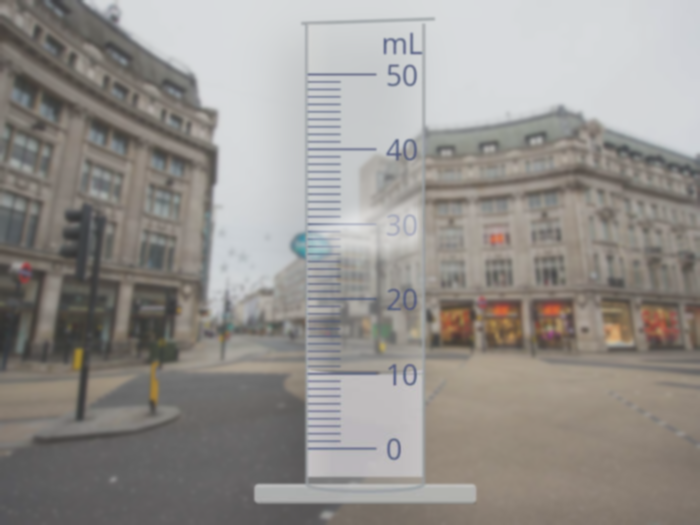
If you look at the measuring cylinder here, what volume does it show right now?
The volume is 10 mL
